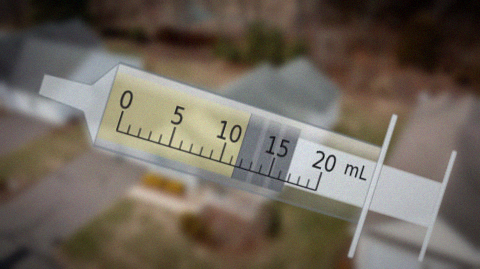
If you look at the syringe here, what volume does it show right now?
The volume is 11.5 mL
